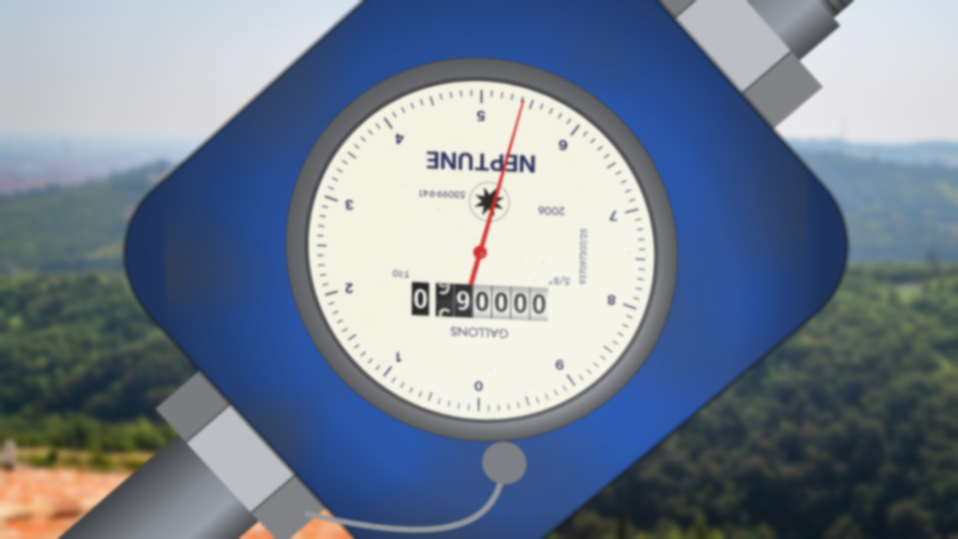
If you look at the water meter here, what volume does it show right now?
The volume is 655.4 gal
